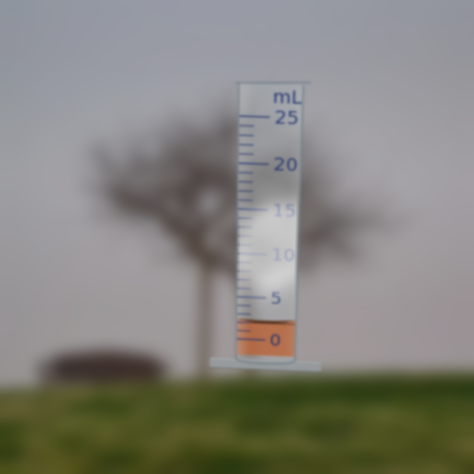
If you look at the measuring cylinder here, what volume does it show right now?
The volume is 2 mL
